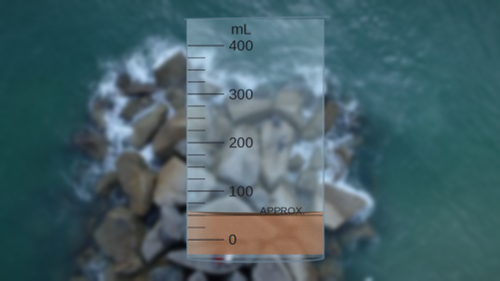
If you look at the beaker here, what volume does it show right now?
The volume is 50 mL
